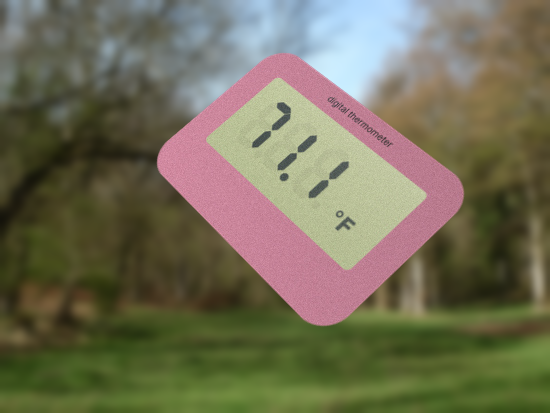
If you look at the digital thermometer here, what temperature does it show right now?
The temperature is 71.1 °F
